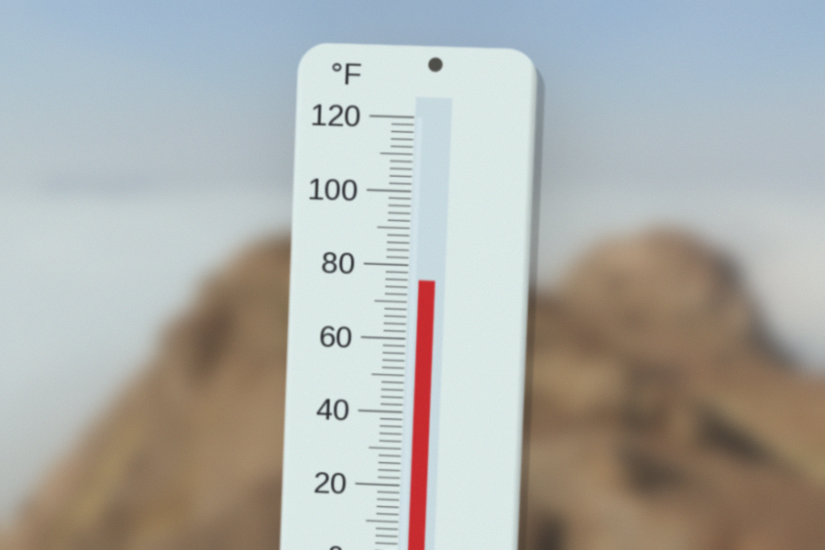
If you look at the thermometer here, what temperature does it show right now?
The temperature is 76 °F
